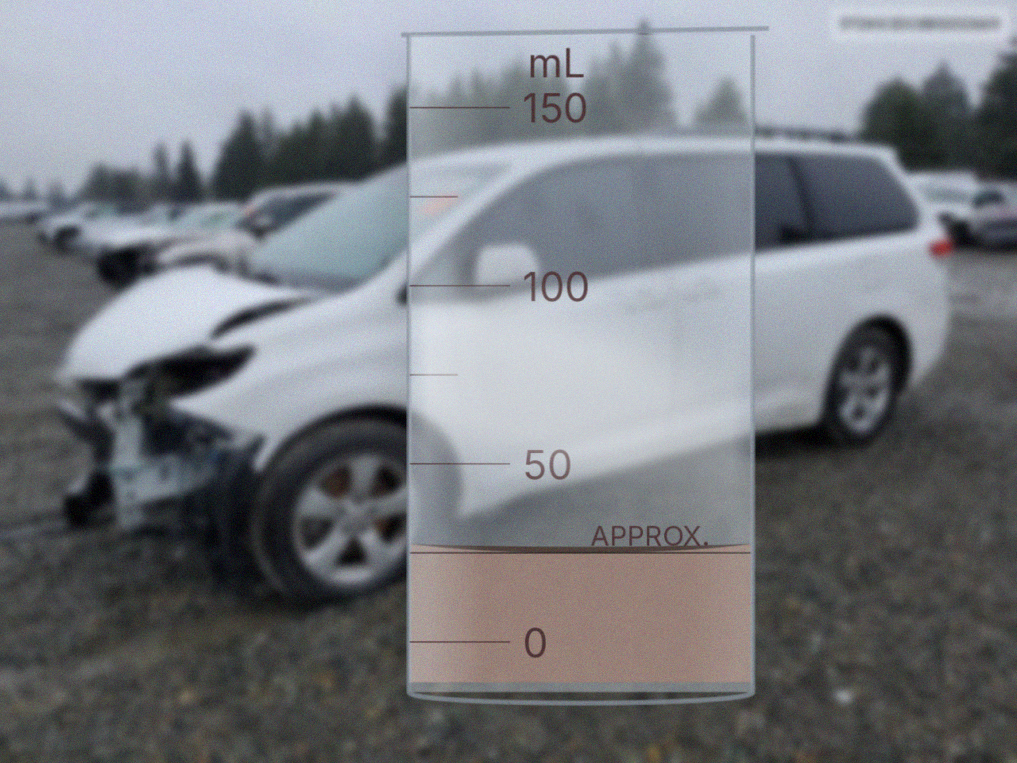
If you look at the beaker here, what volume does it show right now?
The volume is 25 mL
